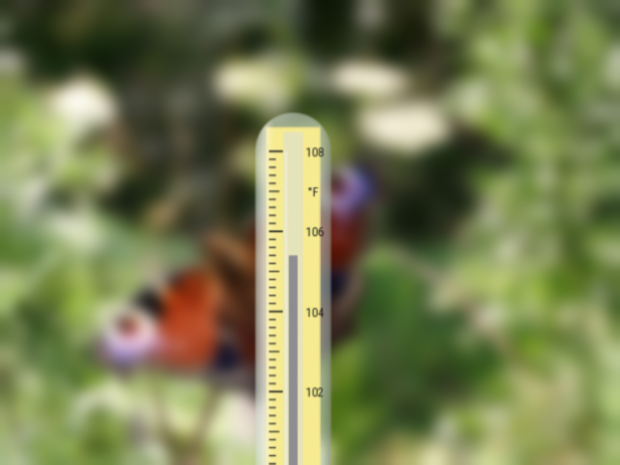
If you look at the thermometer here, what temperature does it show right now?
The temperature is 105.4 °F
